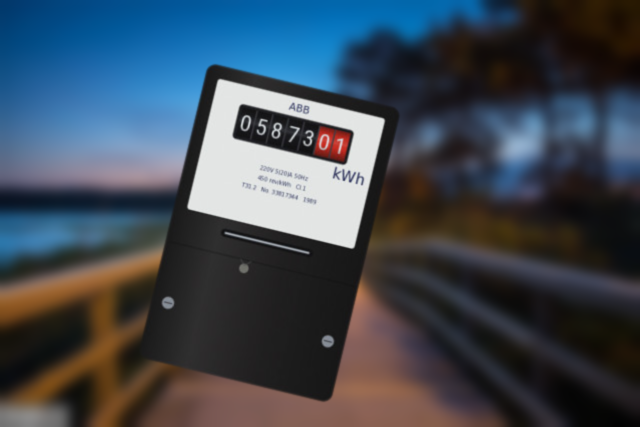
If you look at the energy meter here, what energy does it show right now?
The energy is 5873.01 kWh
